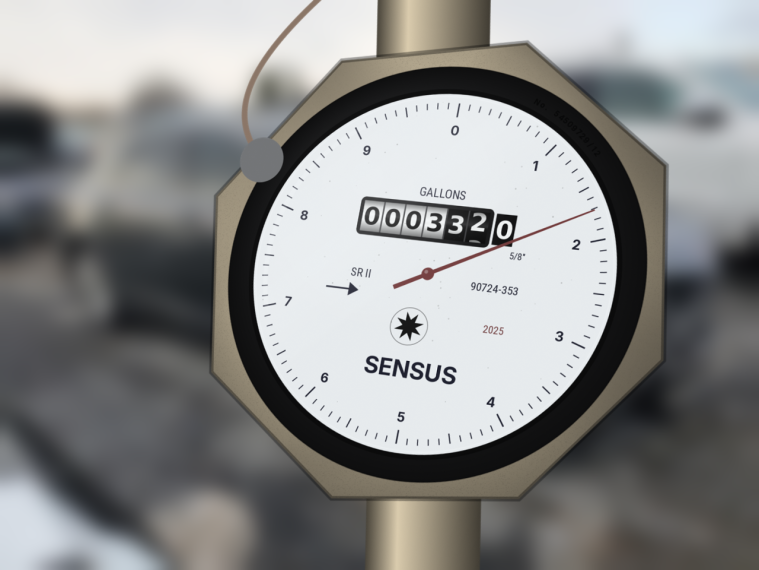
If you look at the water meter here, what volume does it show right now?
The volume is 3321.7 gal
